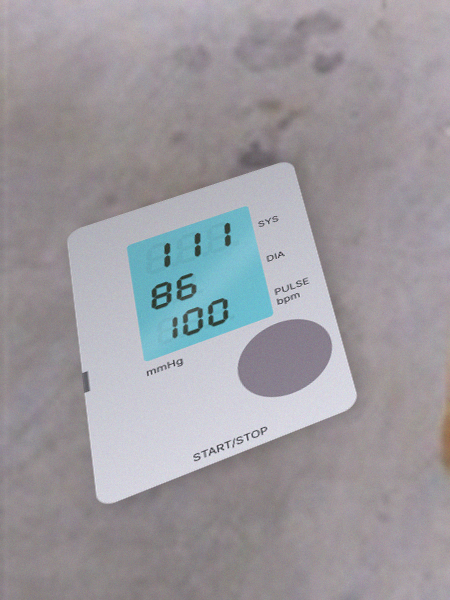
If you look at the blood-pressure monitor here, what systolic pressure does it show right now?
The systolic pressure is 111 mmHg
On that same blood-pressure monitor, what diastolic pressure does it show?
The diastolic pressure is 86 mmHg
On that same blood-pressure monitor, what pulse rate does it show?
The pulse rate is 100 bpm
